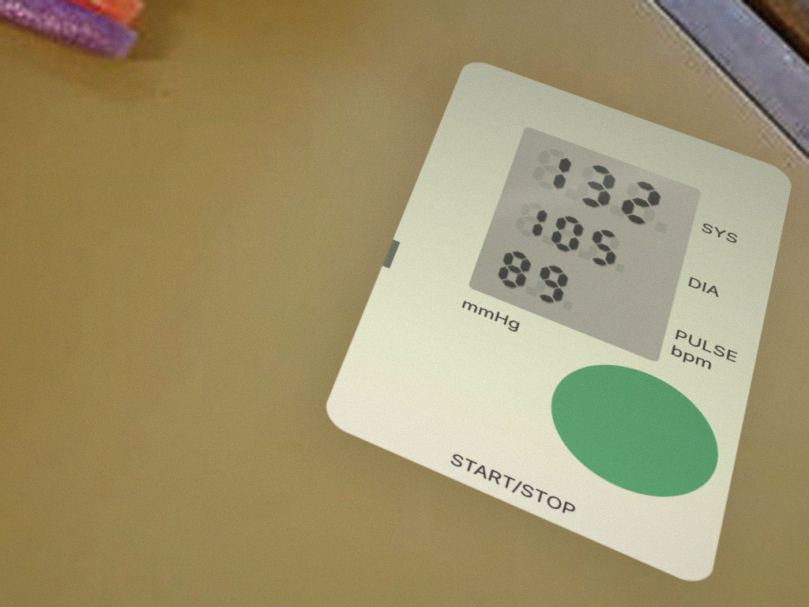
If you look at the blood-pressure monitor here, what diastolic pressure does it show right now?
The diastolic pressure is 105 mmHg
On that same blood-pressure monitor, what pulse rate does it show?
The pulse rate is 89 bpm
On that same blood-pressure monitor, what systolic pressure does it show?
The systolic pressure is 132 mmHg
